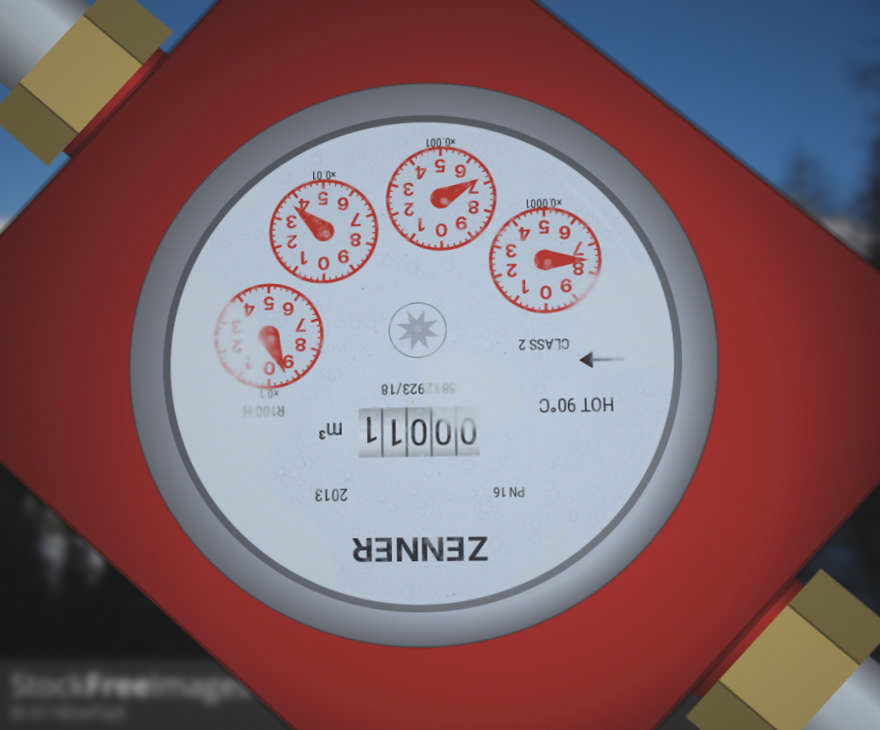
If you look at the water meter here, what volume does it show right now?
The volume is 10.9367 m³
